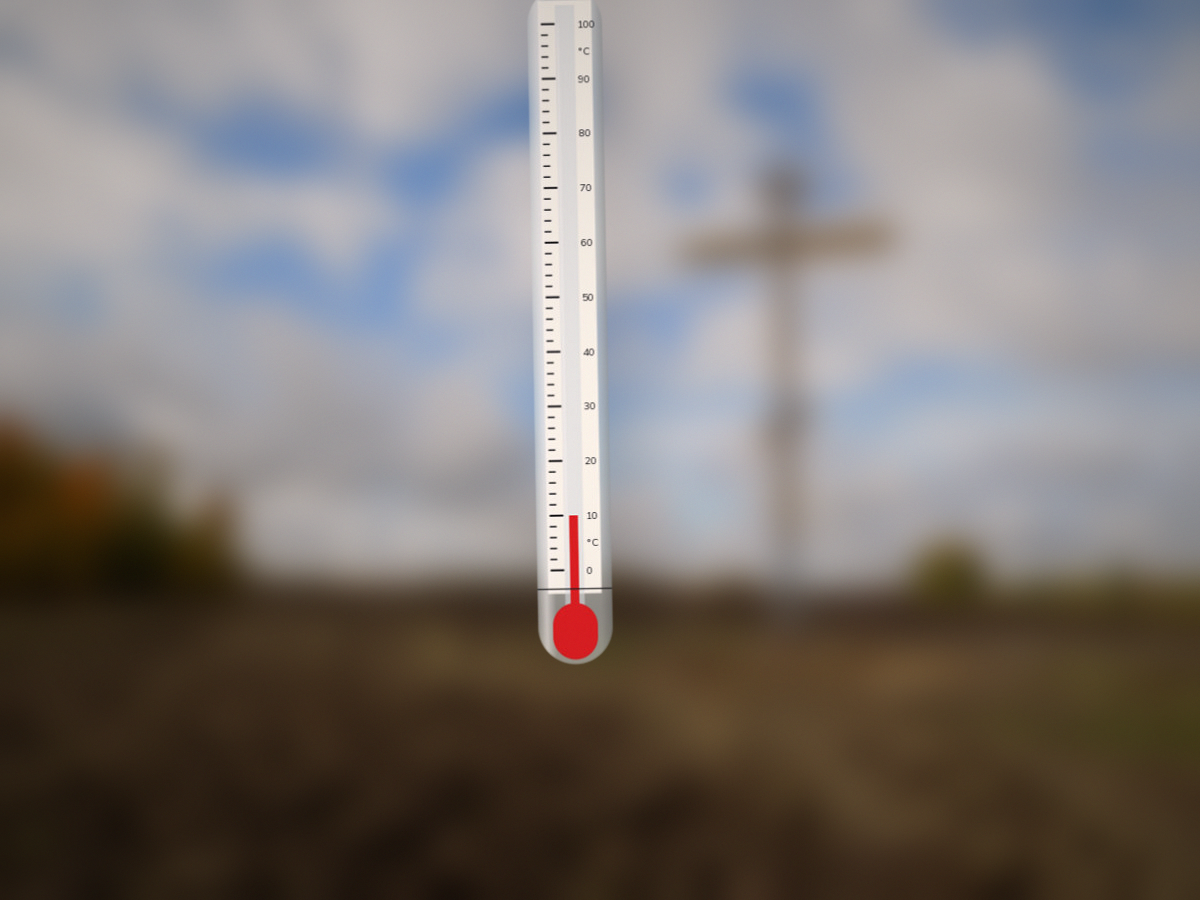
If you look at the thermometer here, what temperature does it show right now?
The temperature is 10 °C
